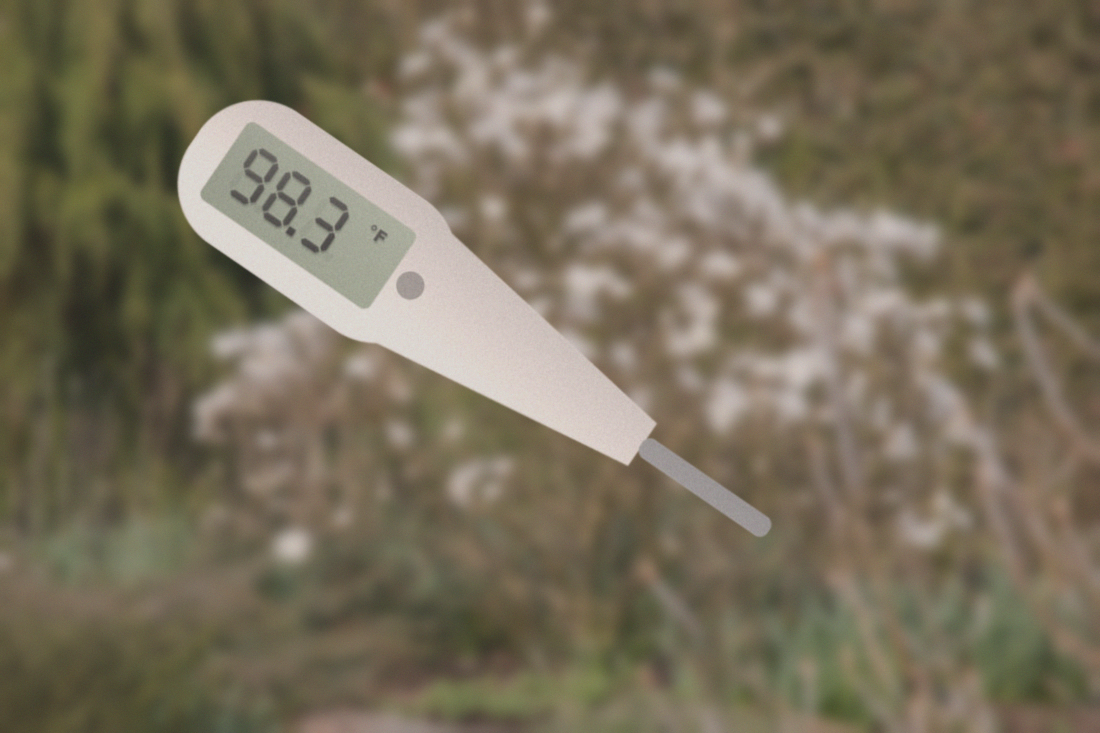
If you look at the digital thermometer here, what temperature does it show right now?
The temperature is 98.3 °F
